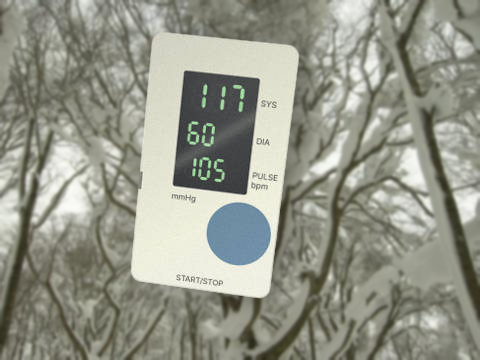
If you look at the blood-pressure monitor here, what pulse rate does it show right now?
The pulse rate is 105 bpm
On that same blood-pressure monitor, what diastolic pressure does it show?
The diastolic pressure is 60 mmHg
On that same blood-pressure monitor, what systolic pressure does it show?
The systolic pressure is 117 mmHg
